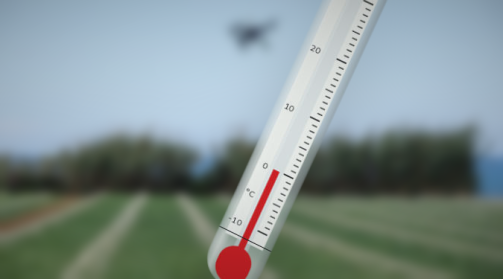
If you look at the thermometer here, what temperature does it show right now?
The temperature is 0 °C
